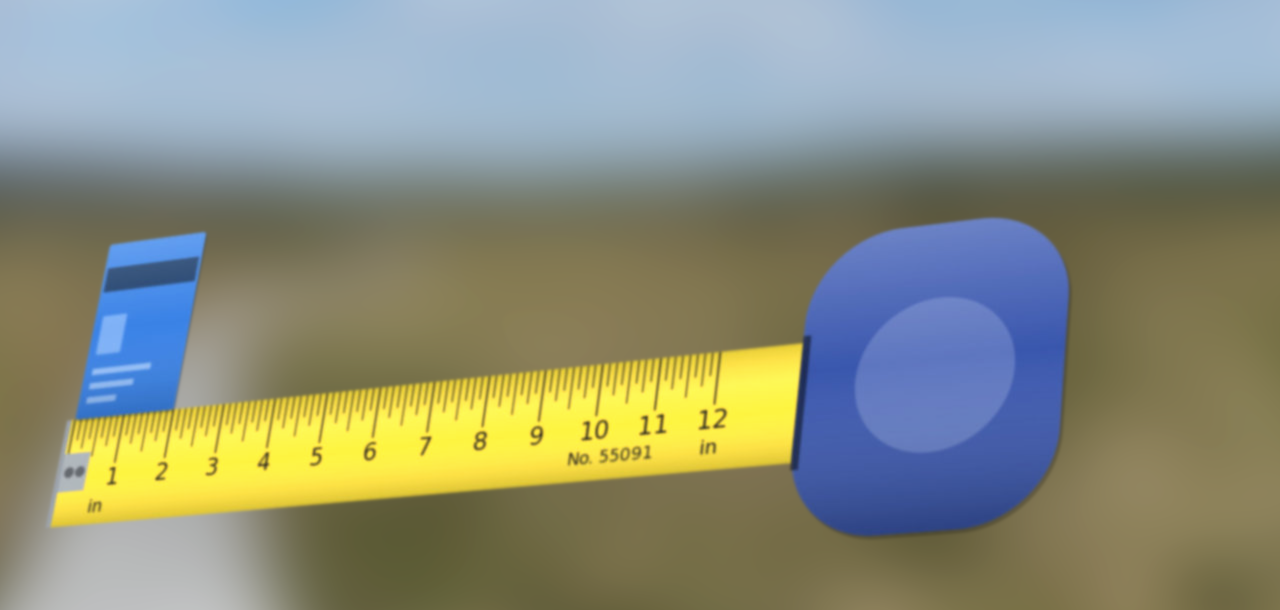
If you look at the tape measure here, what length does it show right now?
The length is 2 in
